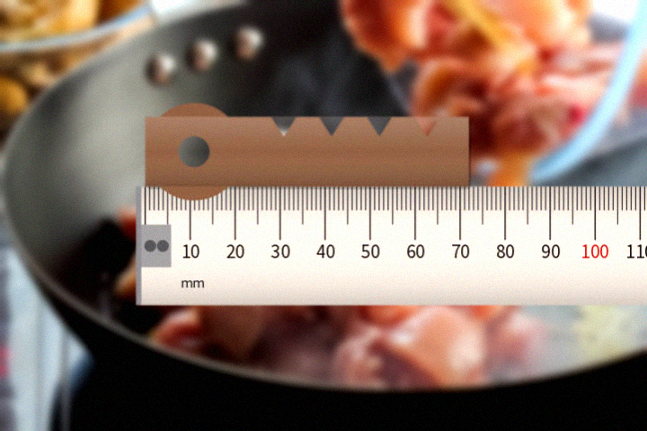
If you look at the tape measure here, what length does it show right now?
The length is 72 mm
